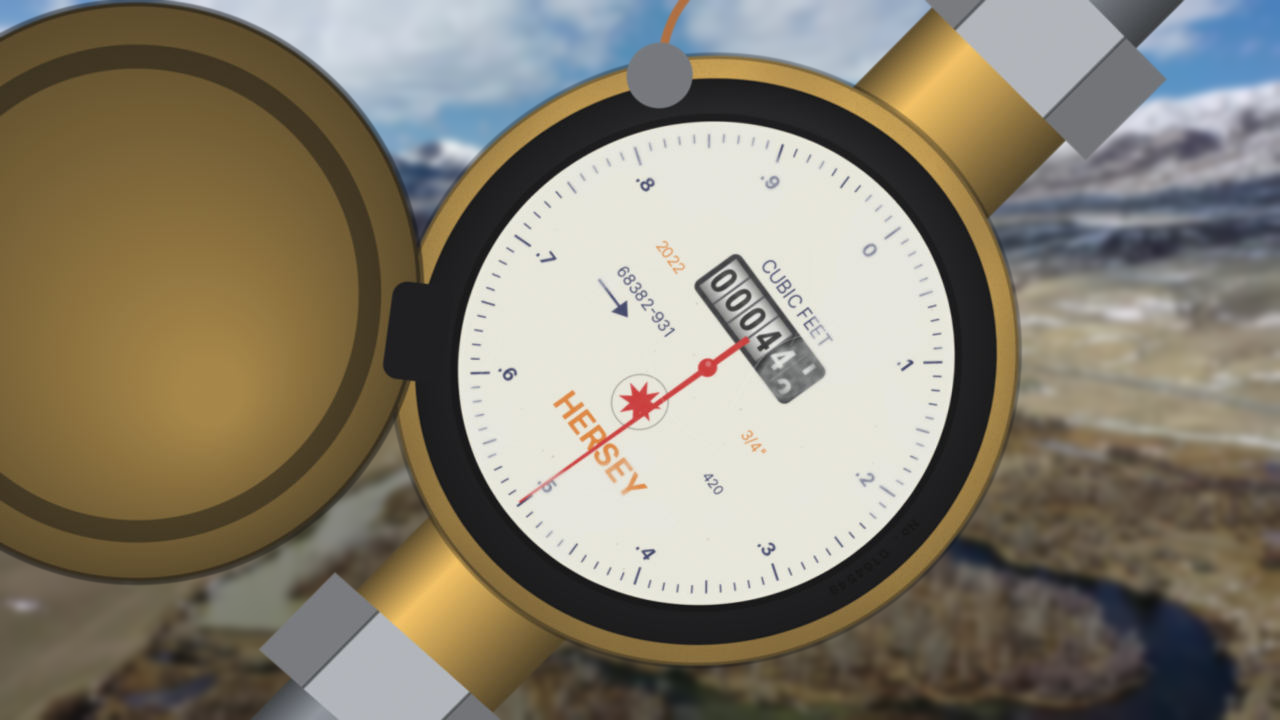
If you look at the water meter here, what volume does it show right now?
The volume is 441.50 ft³
